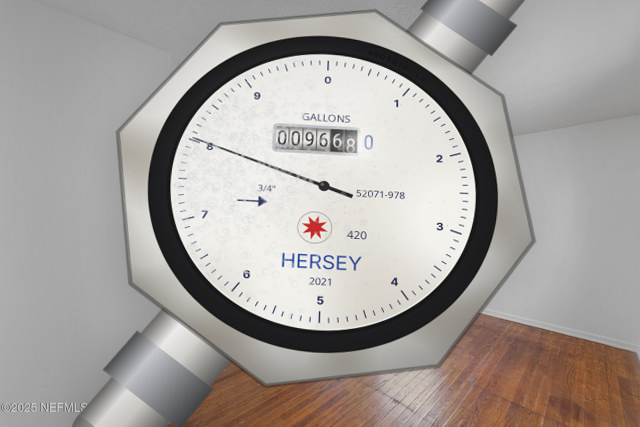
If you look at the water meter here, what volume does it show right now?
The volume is 96678.0 gal
